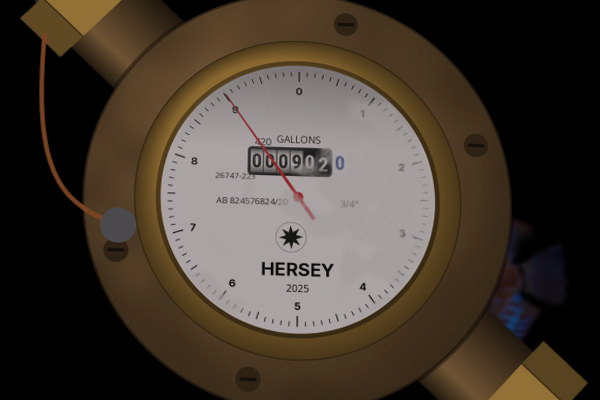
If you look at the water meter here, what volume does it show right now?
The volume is 9019.0 gal
